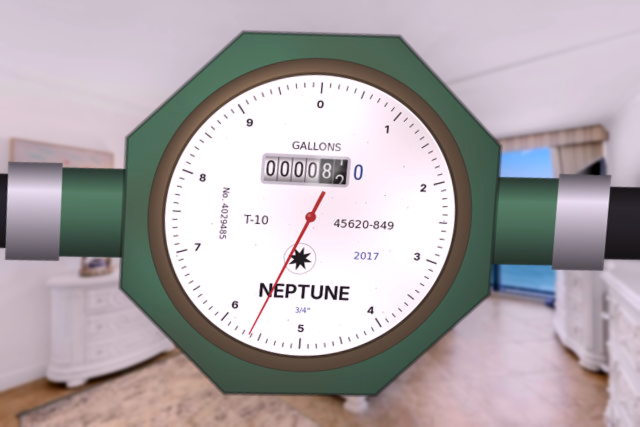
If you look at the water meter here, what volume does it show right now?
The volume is 815.6 gal
